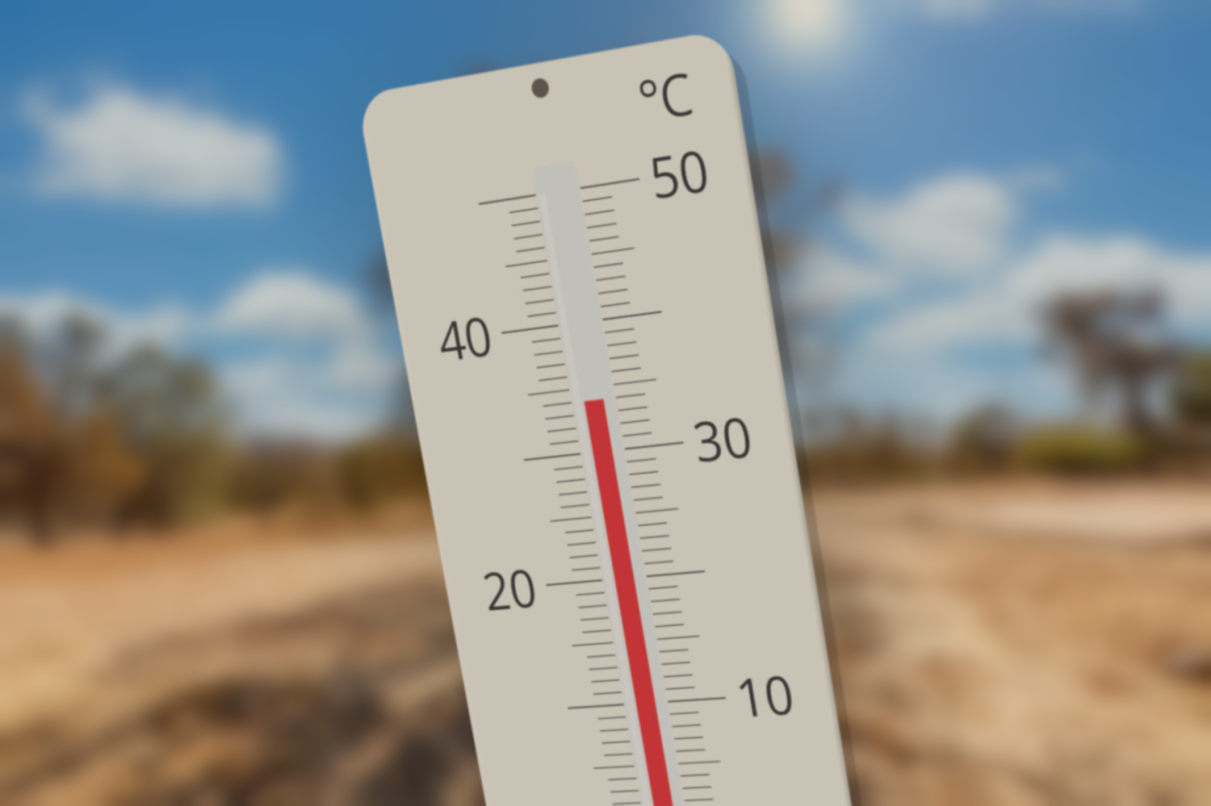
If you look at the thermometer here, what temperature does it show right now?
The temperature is 34 °C
